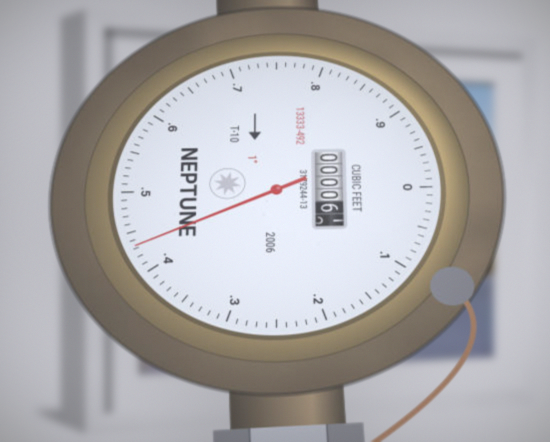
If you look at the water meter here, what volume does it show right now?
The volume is 61.43 ft³
